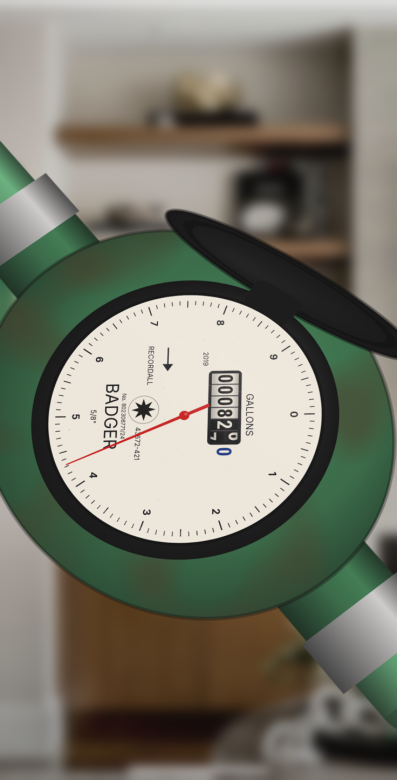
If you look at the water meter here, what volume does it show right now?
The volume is 8264.3 gal
